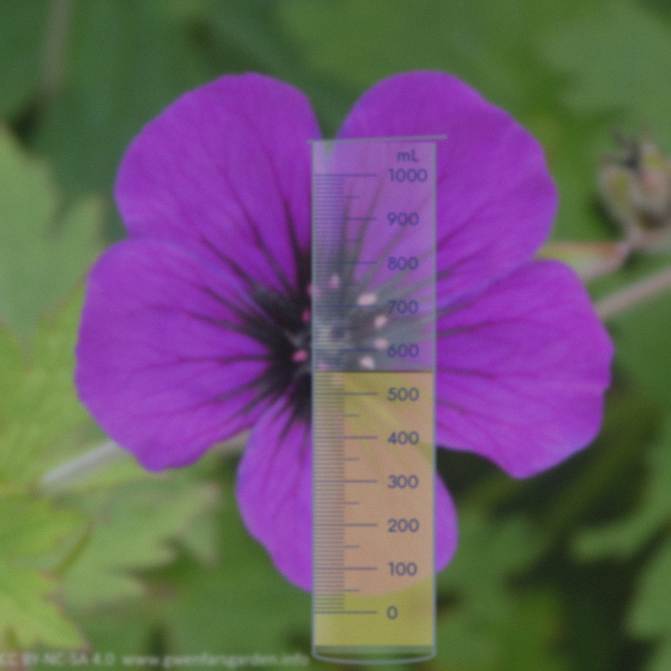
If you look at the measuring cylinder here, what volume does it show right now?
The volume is 550 mL
